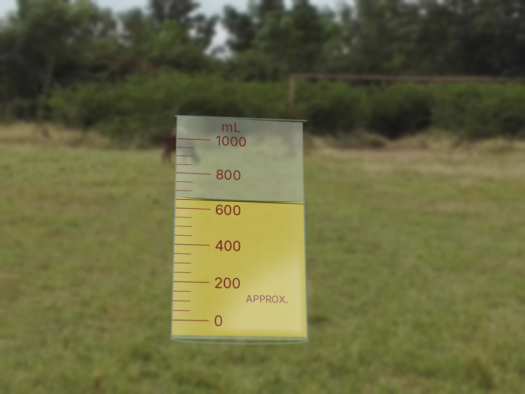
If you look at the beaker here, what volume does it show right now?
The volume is 650 mL
